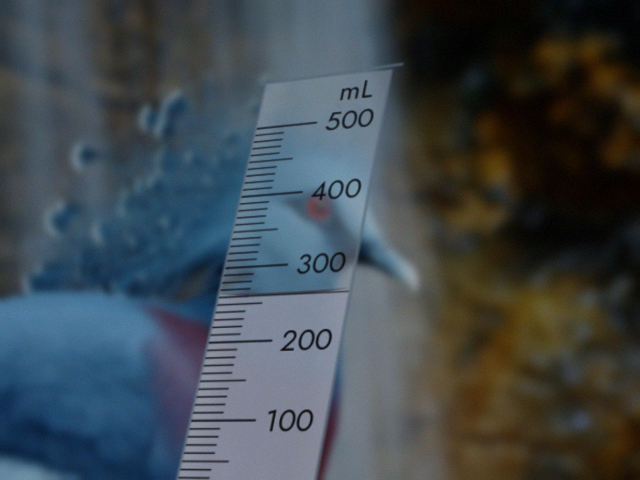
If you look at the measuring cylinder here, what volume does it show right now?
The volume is 260 mL
